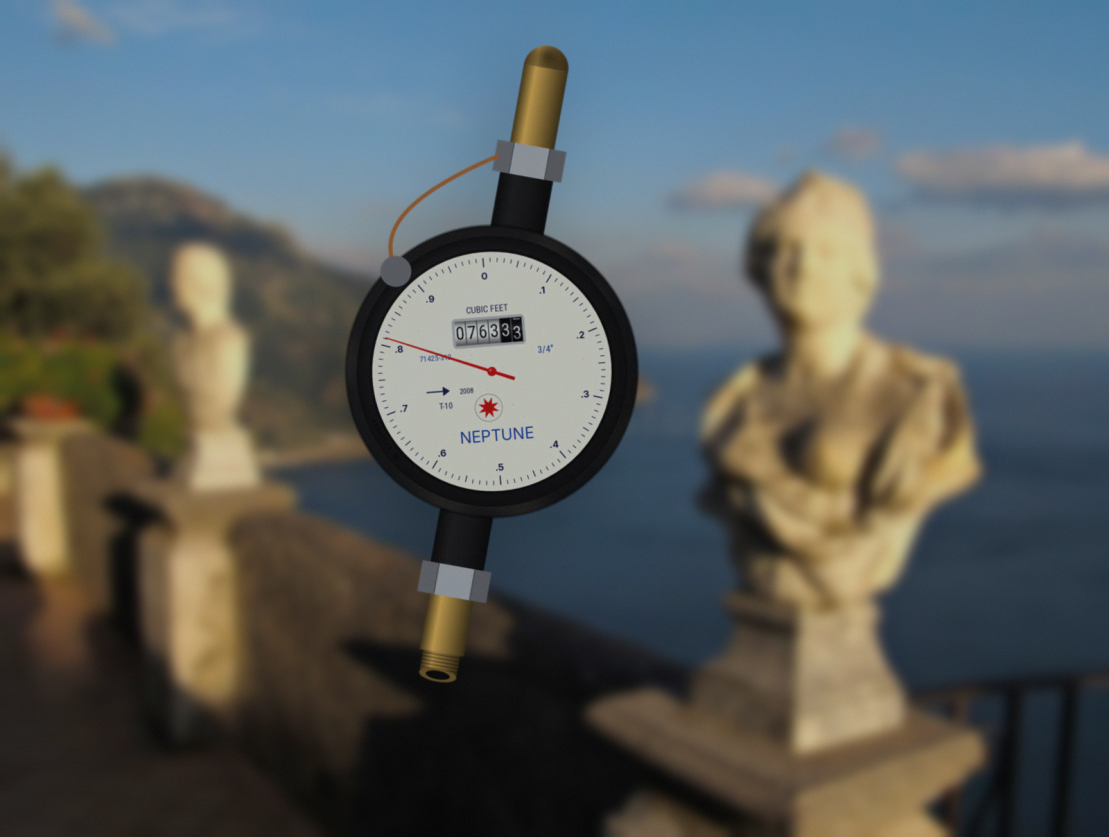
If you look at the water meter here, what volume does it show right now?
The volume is 76332.81 ft³
